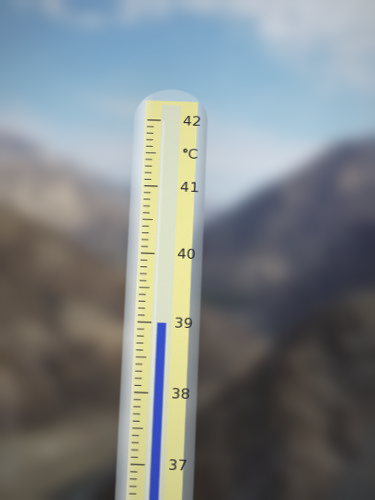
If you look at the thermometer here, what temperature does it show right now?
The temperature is 39 °C
